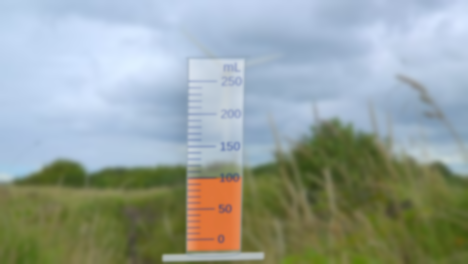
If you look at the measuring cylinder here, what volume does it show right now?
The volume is 100 mL
